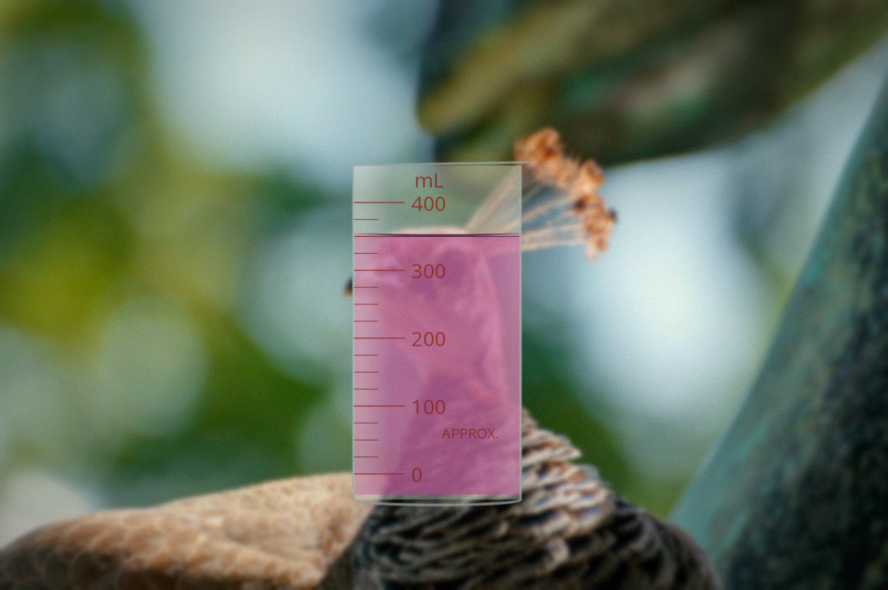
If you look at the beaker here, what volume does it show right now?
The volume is 350 mL
